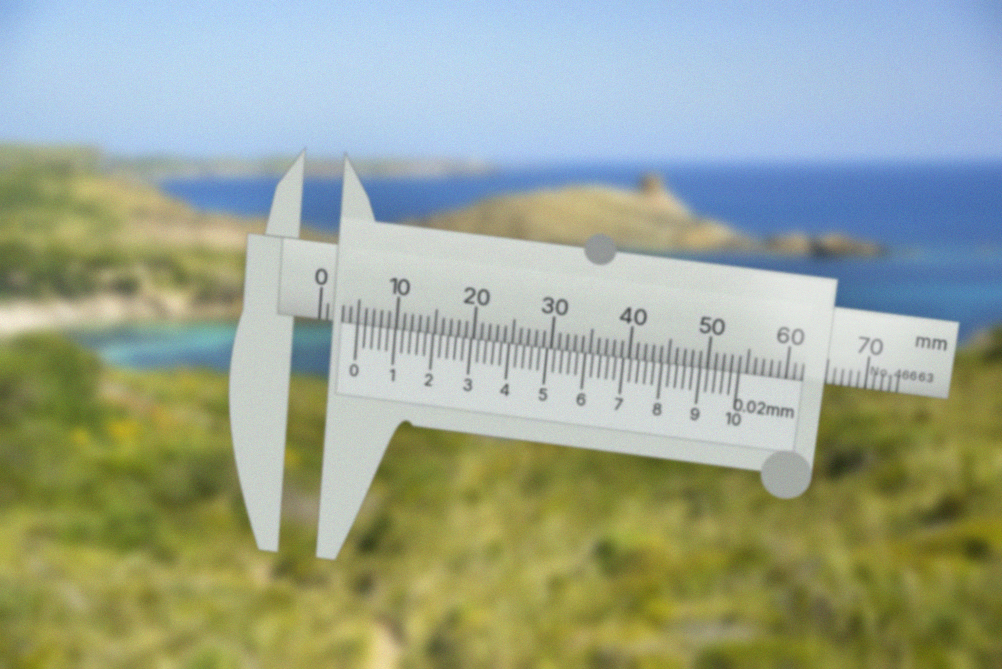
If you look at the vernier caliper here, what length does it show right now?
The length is 5.0 mm
